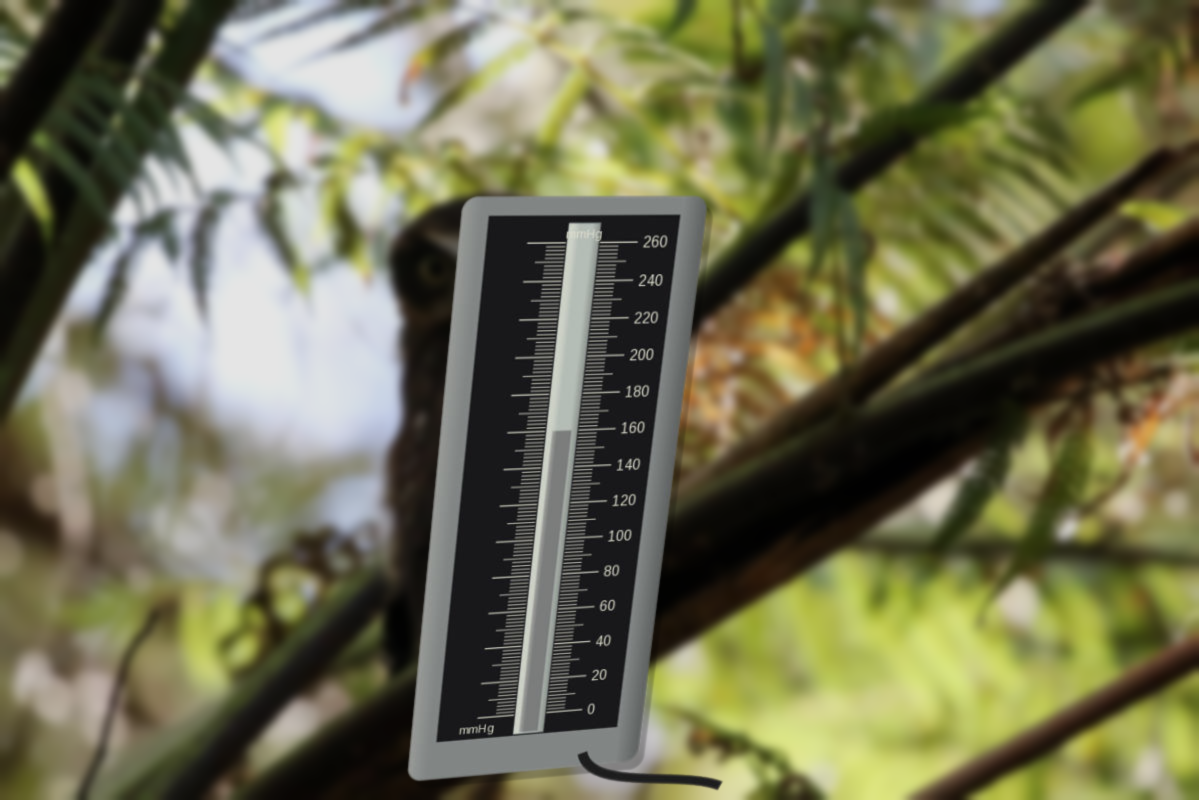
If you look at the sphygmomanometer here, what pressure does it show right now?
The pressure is 160 mmHg
